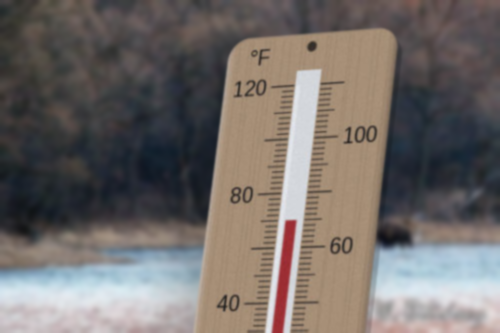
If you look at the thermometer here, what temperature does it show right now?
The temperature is 70 °F
